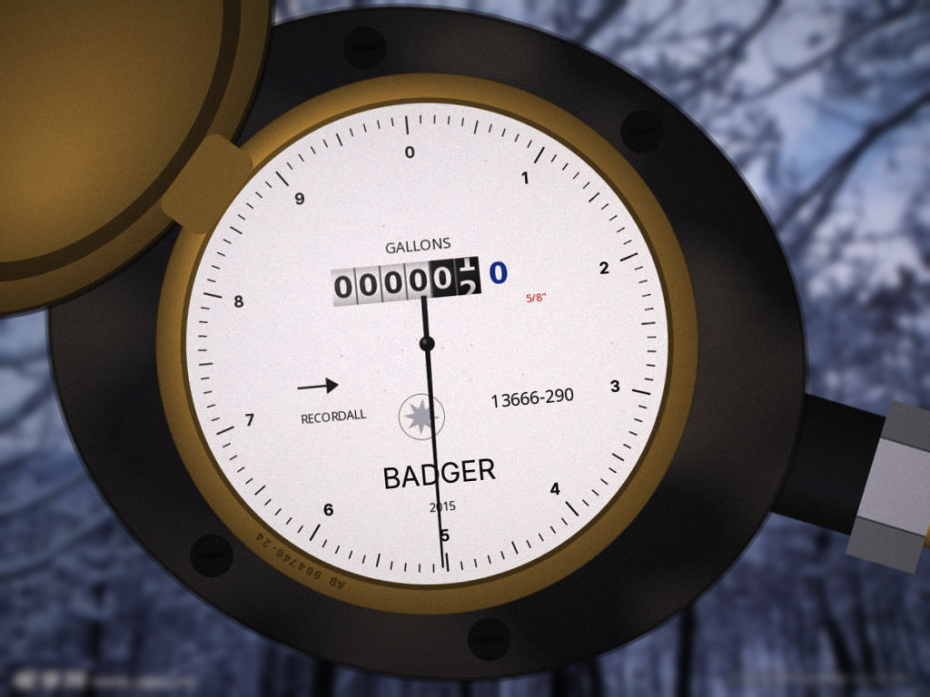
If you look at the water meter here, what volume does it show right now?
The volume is 15.0 gal
